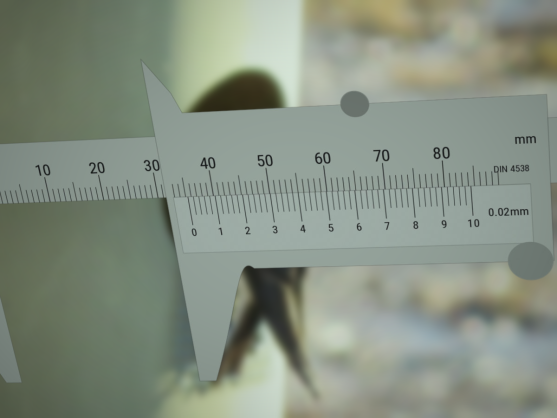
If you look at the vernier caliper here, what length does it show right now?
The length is 35.4 mm
